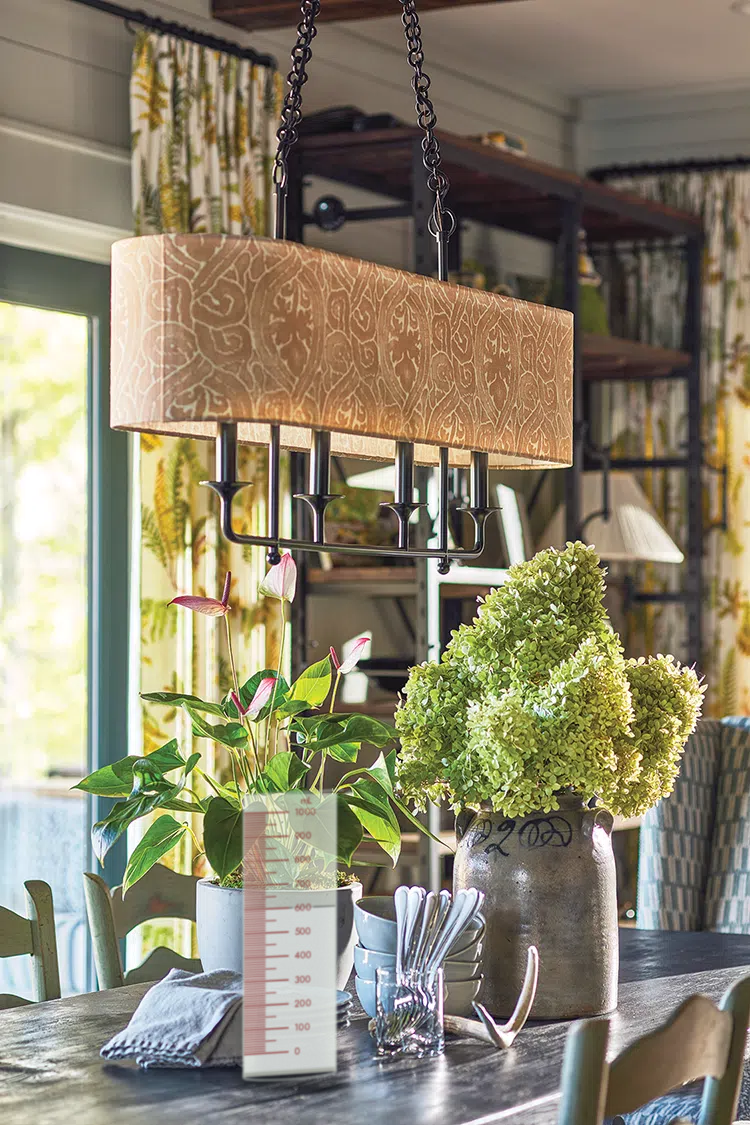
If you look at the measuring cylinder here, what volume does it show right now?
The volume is 600 mL
